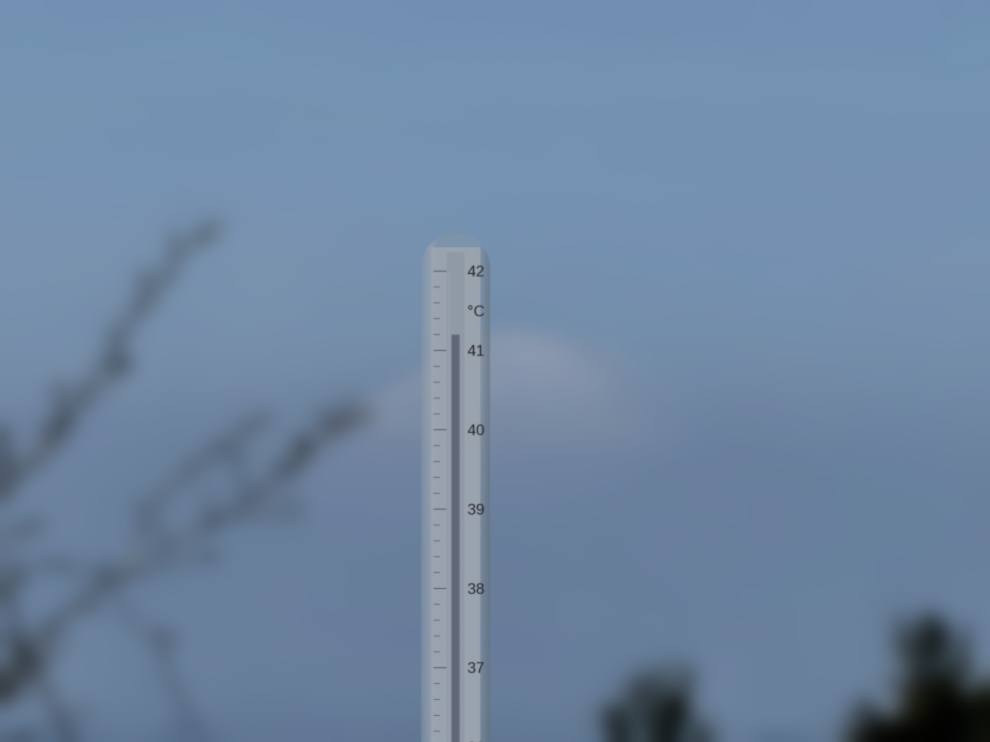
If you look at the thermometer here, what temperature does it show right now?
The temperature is 41.2 °C
